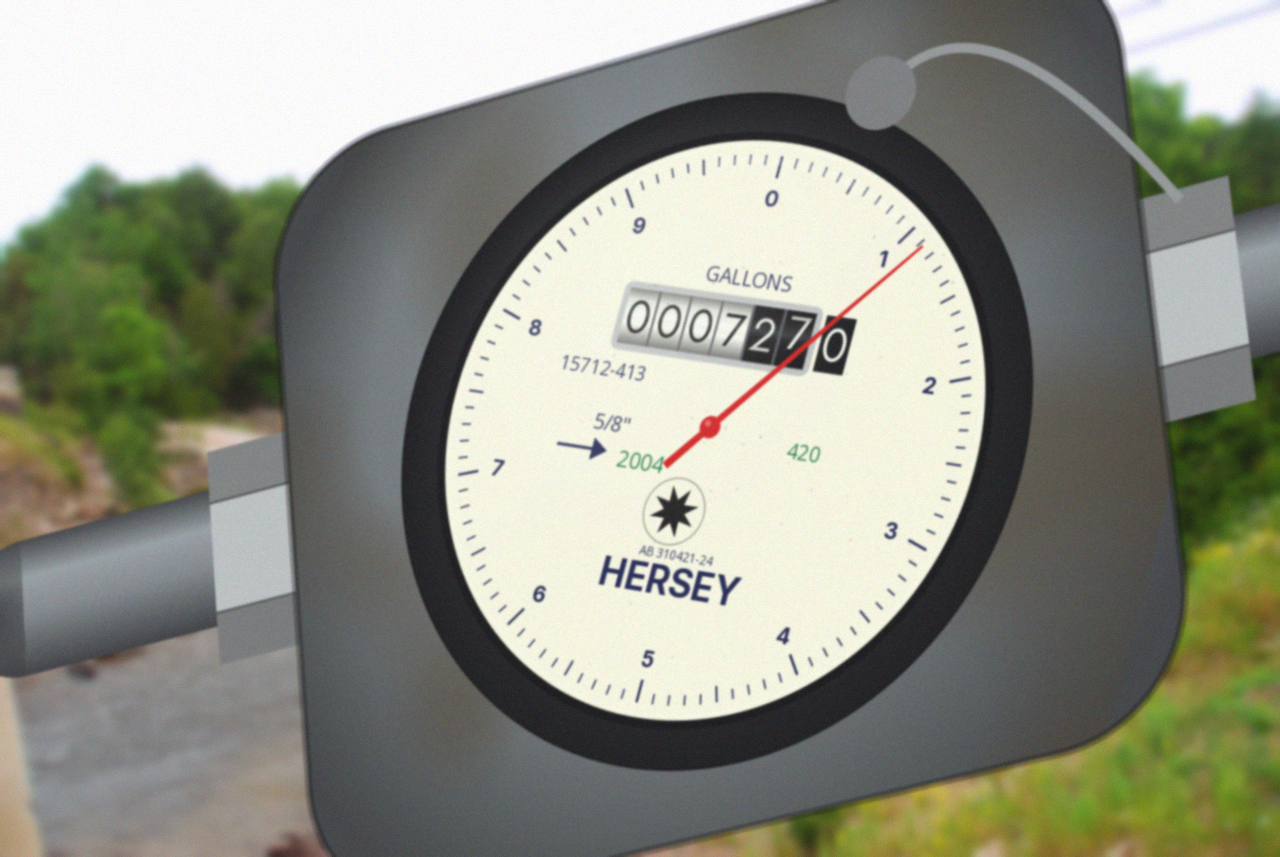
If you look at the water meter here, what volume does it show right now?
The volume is 7271.1 gal
